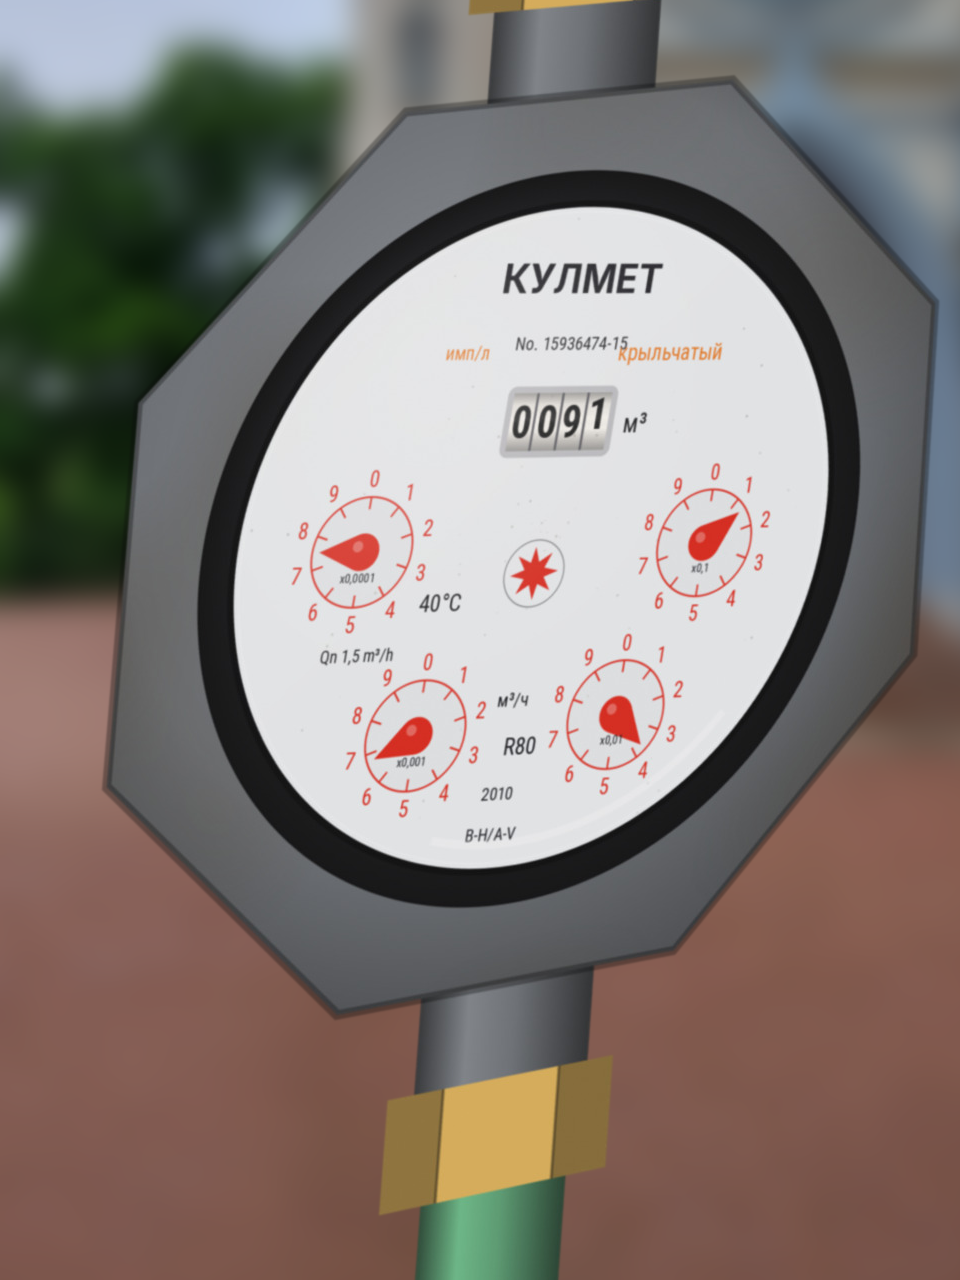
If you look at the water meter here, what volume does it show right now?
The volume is 91.1367 m³
